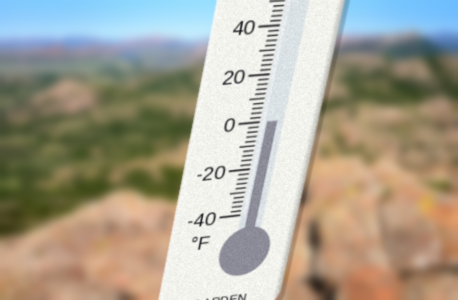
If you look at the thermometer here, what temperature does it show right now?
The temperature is 0 °F
